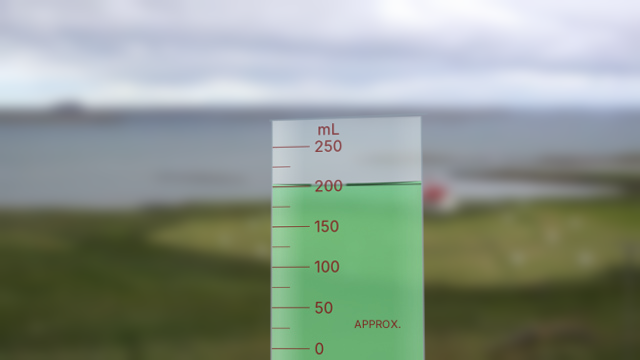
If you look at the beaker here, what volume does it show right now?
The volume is 200 mL
